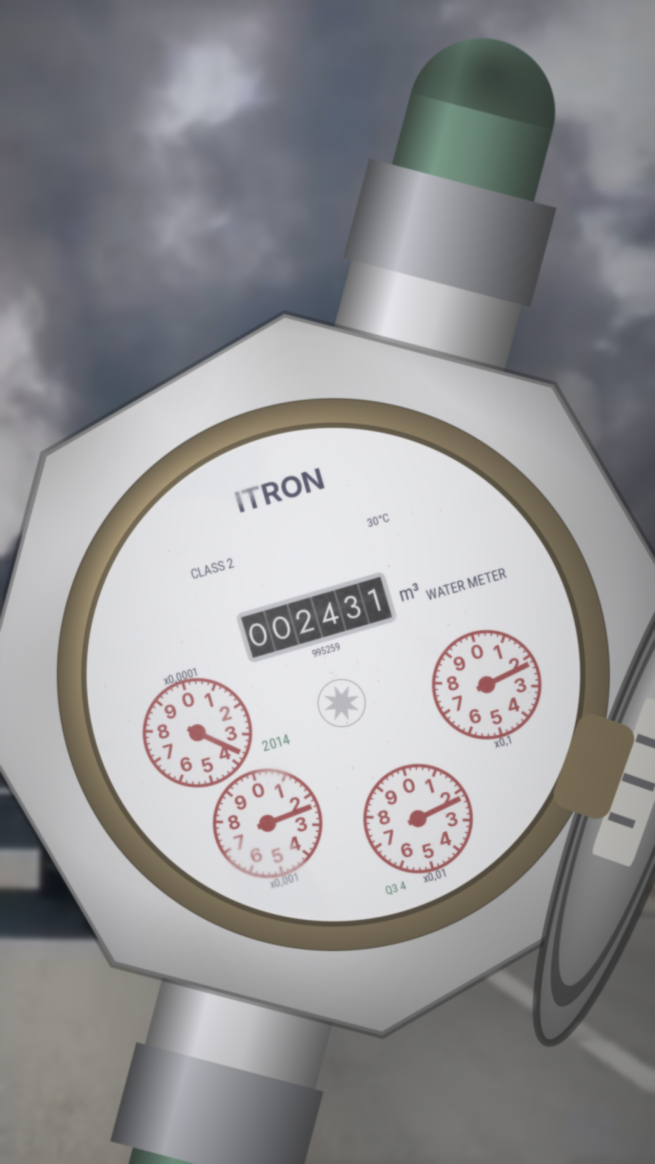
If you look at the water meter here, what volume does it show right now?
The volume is 2431.2223 m³
